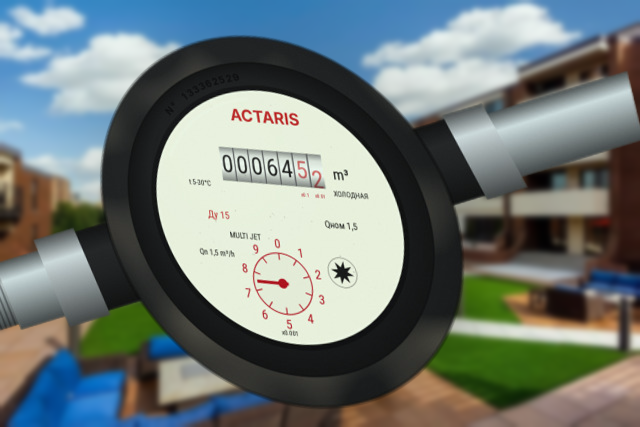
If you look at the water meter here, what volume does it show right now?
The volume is 64.517 m³
